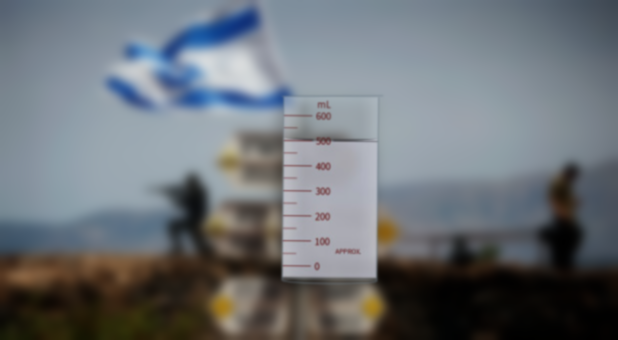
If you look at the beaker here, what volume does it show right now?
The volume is 500 mL
